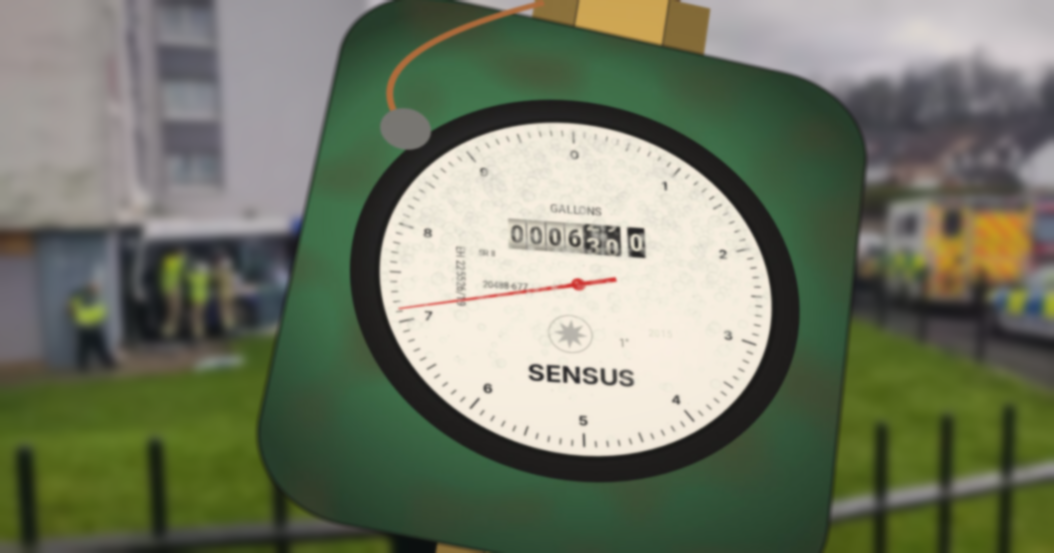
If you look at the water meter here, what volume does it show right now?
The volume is 6297.1 gal
